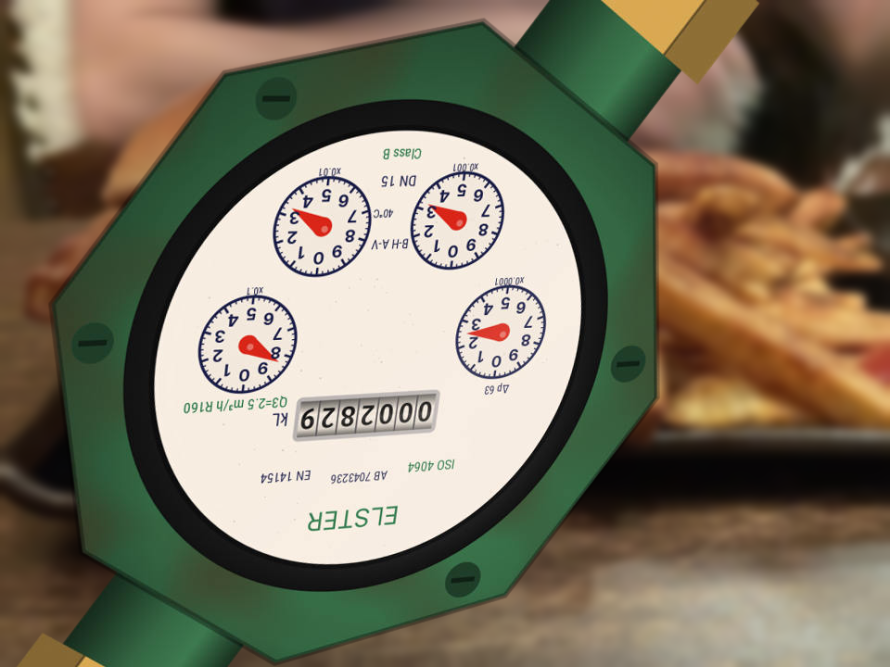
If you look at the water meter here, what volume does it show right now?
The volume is 2829.8332 kL
